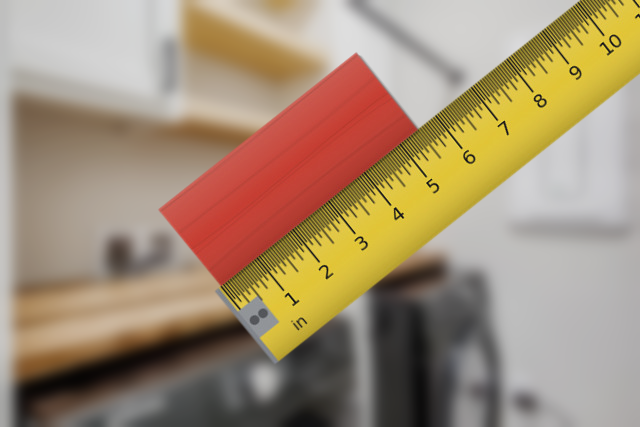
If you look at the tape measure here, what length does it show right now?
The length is 5.5 in
